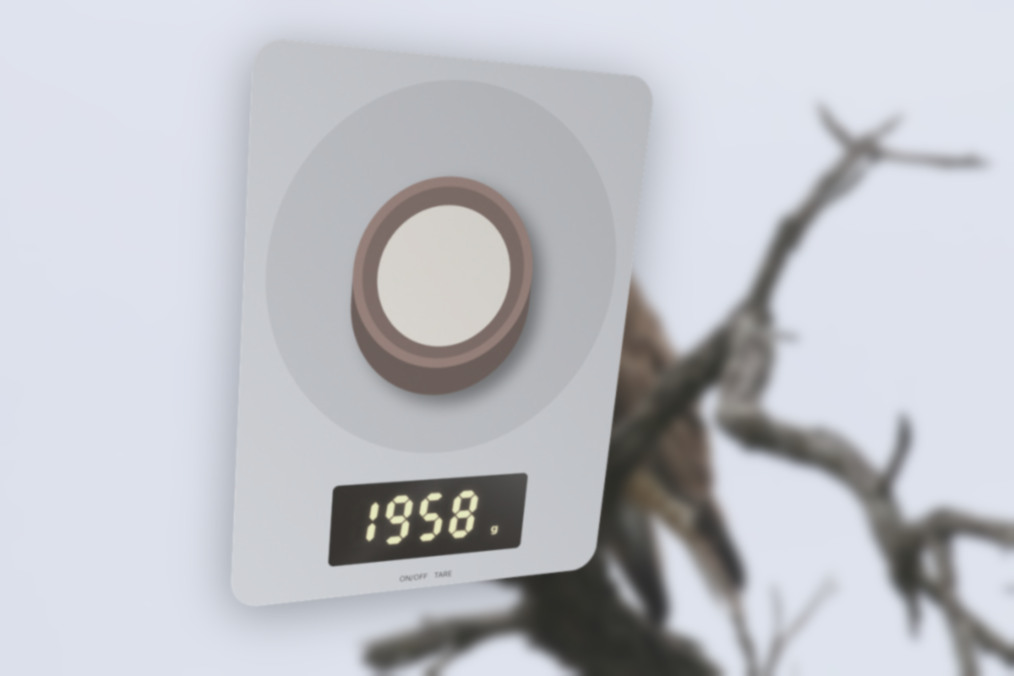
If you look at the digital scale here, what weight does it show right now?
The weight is 1958 g
